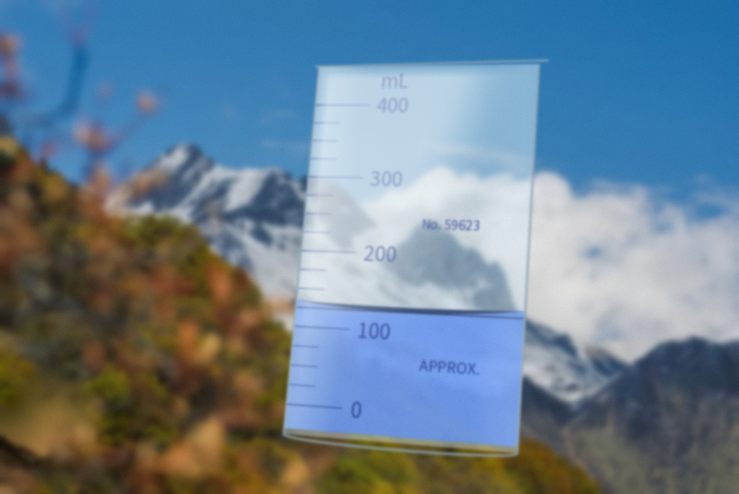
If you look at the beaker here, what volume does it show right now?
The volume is 125 mL
